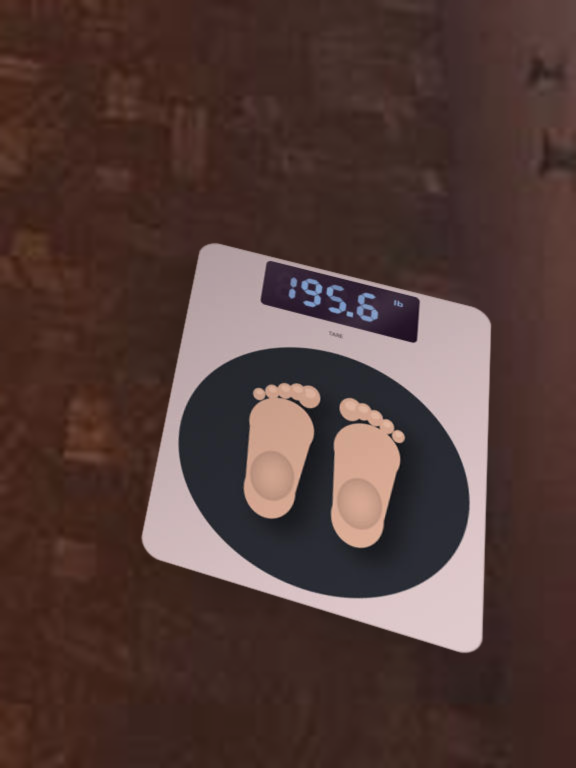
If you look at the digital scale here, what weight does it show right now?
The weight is 195.6 lb
